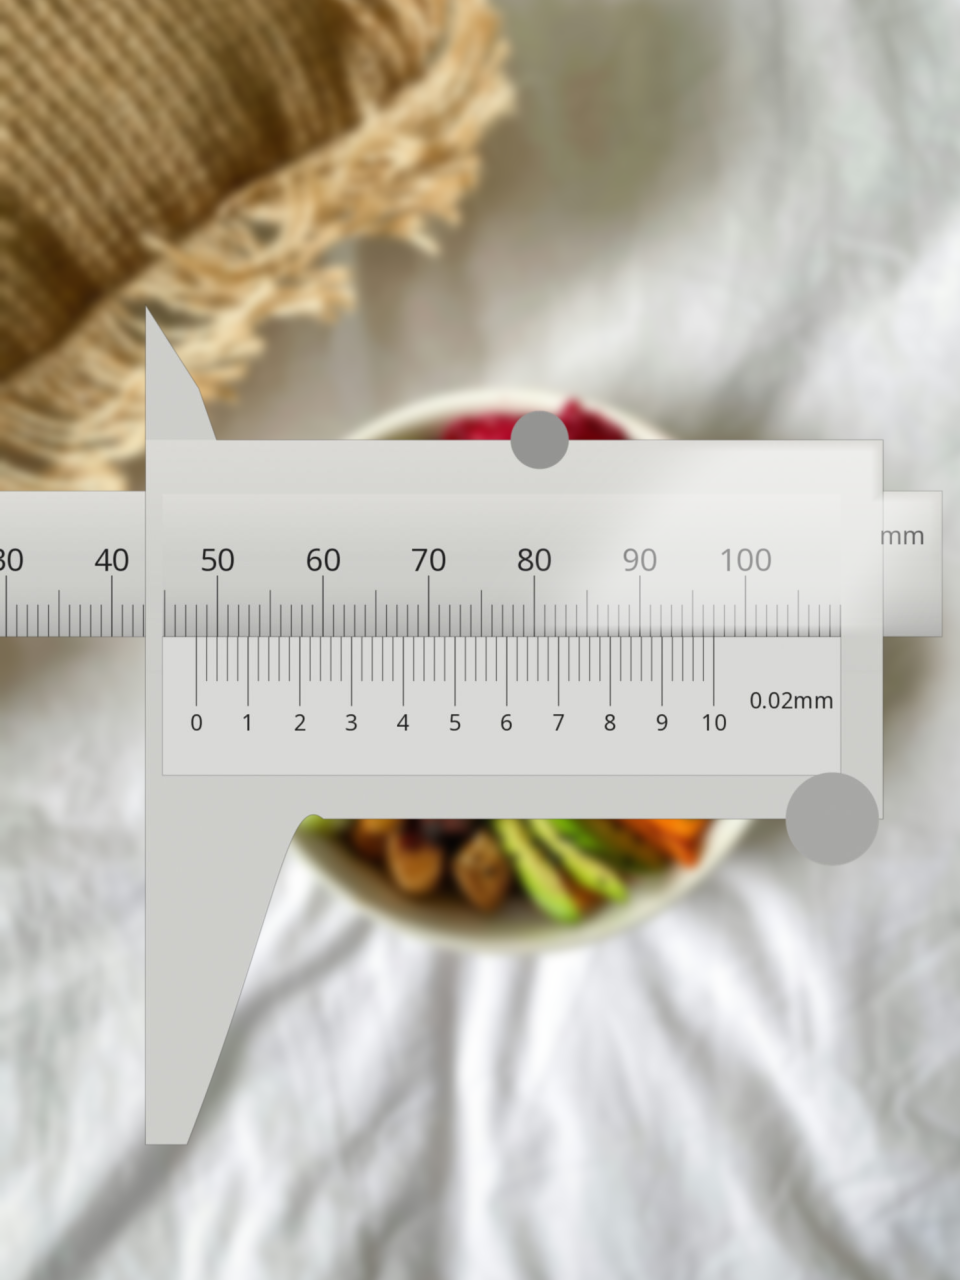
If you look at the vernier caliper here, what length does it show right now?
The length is 48.0 mm
